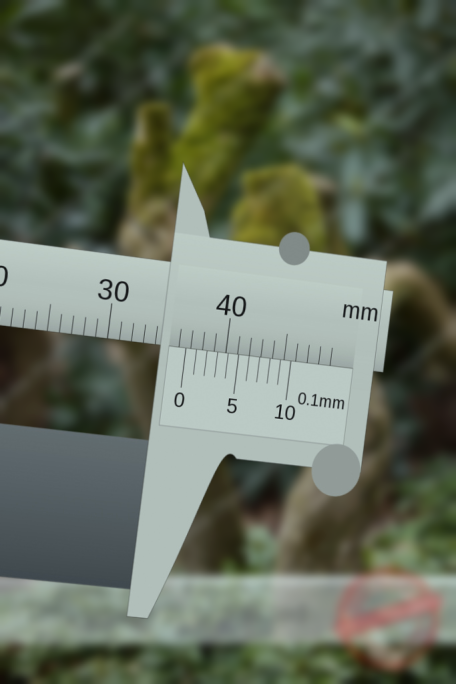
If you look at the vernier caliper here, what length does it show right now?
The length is 36.6 mm
